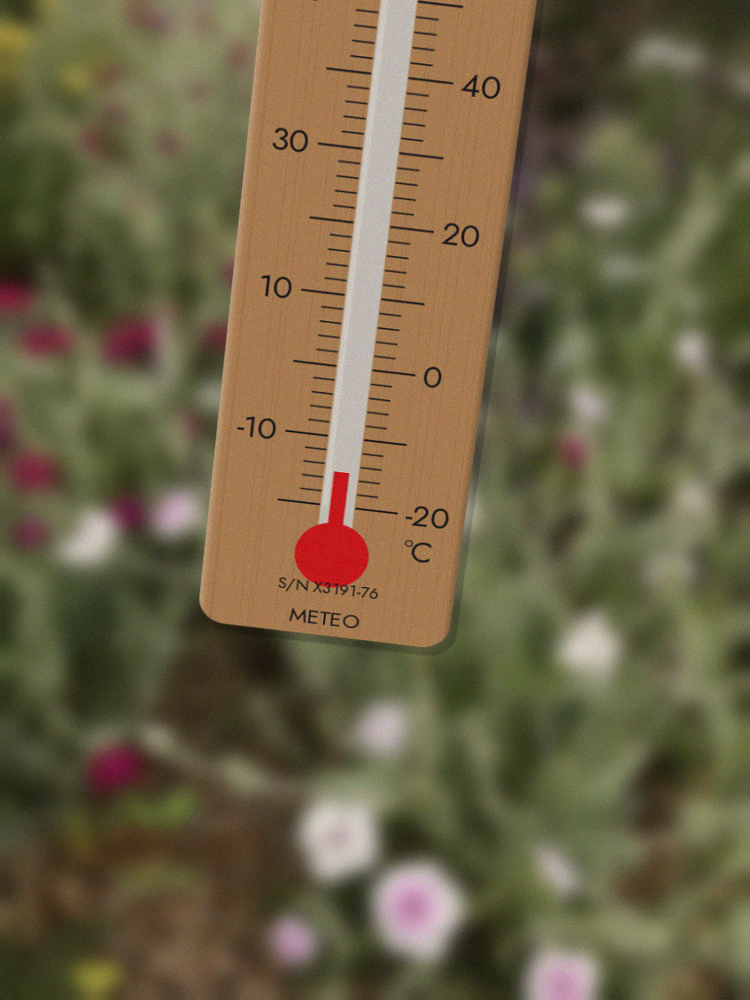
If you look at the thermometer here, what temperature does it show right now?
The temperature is -15 °C
